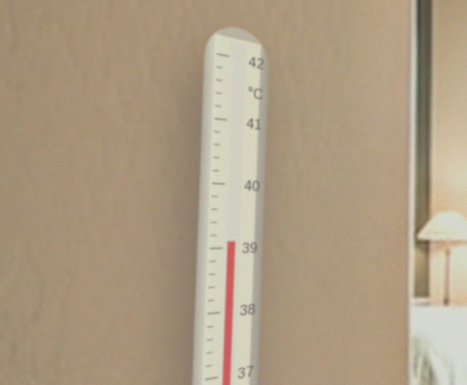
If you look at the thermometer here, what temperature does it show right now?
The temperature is 39.1 °C
